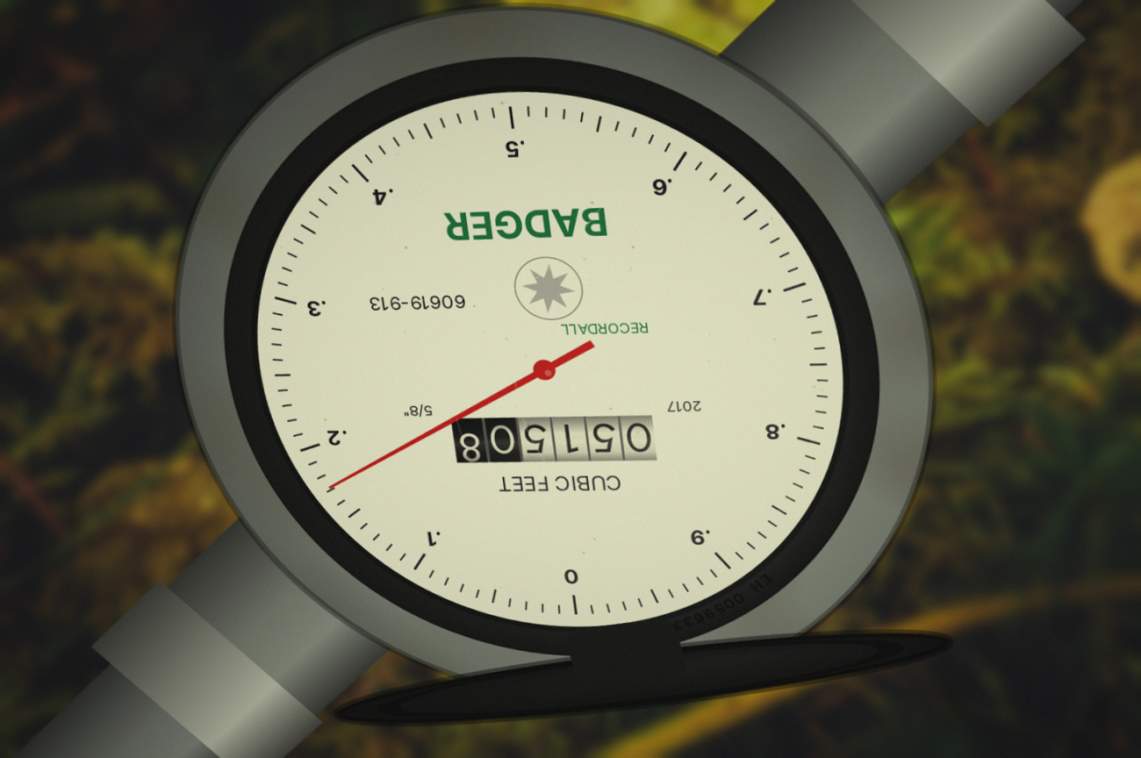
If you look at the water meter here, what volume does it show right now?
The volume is 51508.17 ft³
